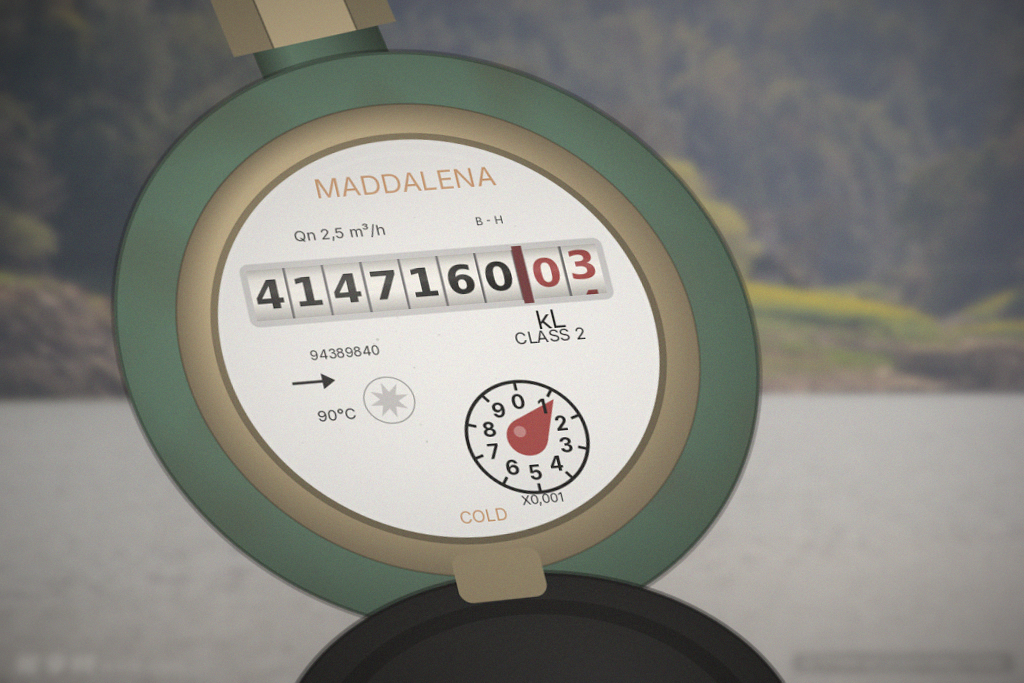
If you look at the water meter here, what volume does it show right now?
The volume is 4147160.031 kL
